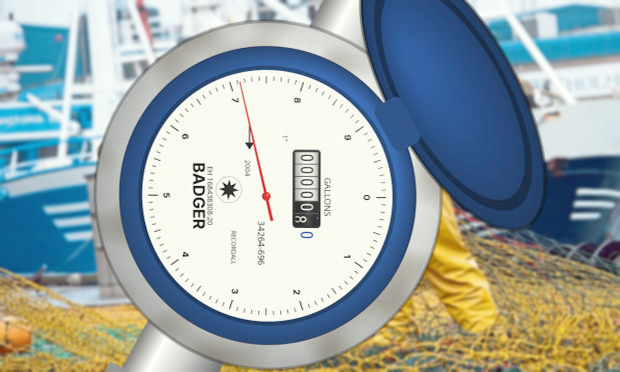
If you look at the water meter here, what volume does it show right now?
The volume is 77.1 gal
